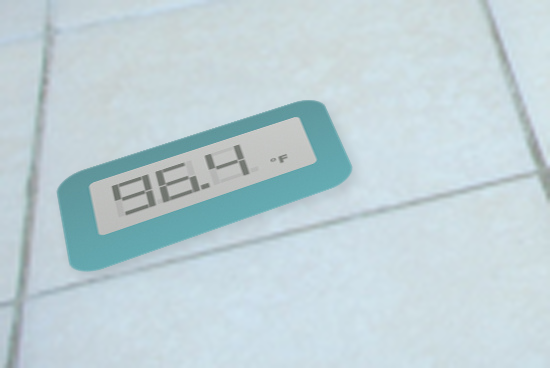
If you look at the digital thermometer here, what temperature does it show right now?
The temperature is 96.4 °F
